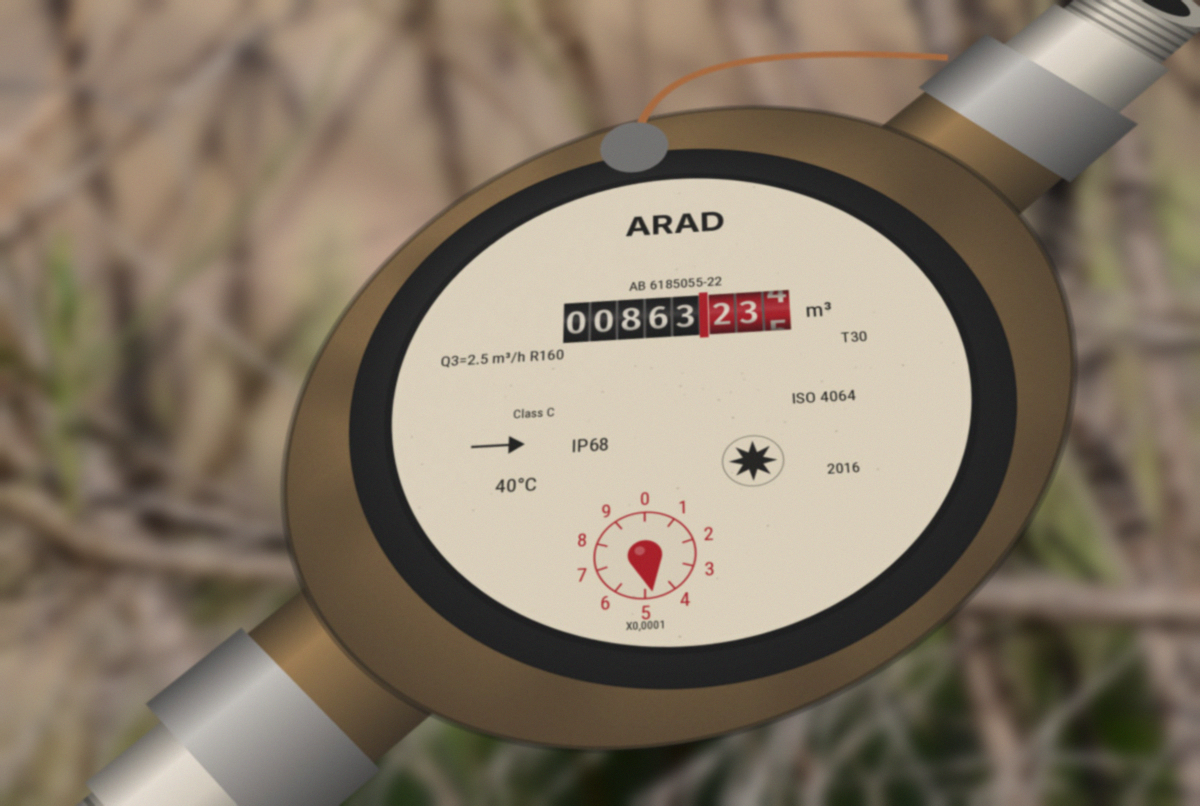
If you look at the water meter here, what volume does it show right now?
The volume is 863.2344 m³
